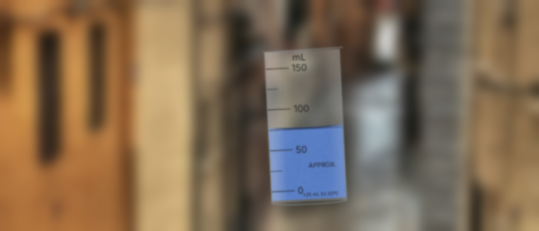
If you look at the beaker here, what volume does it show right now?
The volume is 75 mL
